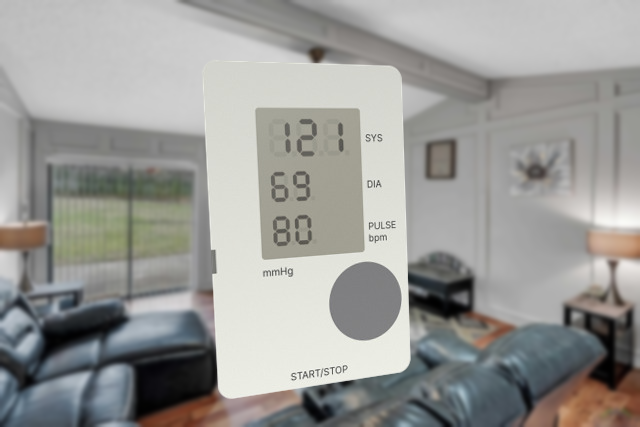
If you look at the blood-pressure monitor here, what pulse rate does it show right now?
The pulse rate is 80 bpm
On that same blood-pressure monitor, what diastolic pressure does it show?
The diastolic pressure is 69 mmHg
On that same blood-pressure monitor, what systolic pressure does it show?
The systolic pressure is 121 mmHg
